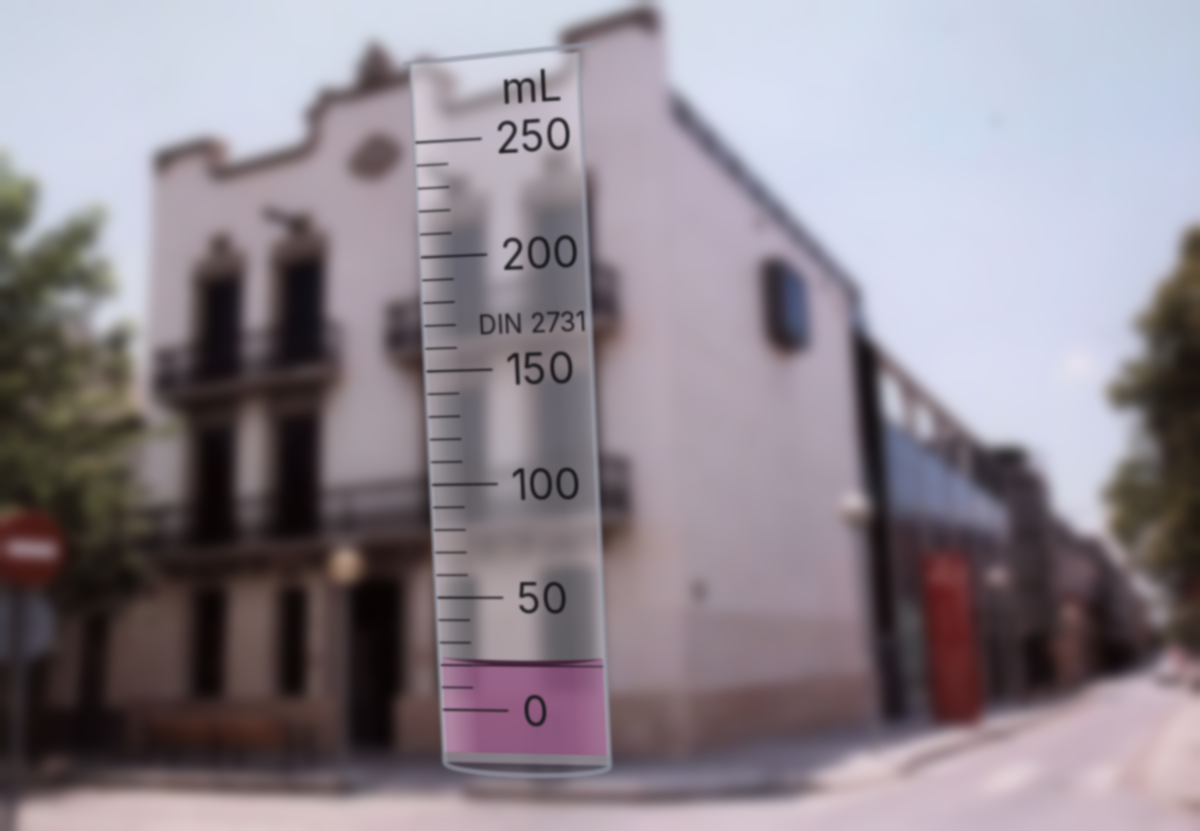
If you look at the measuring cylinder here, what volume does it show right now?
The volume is 20 mL
